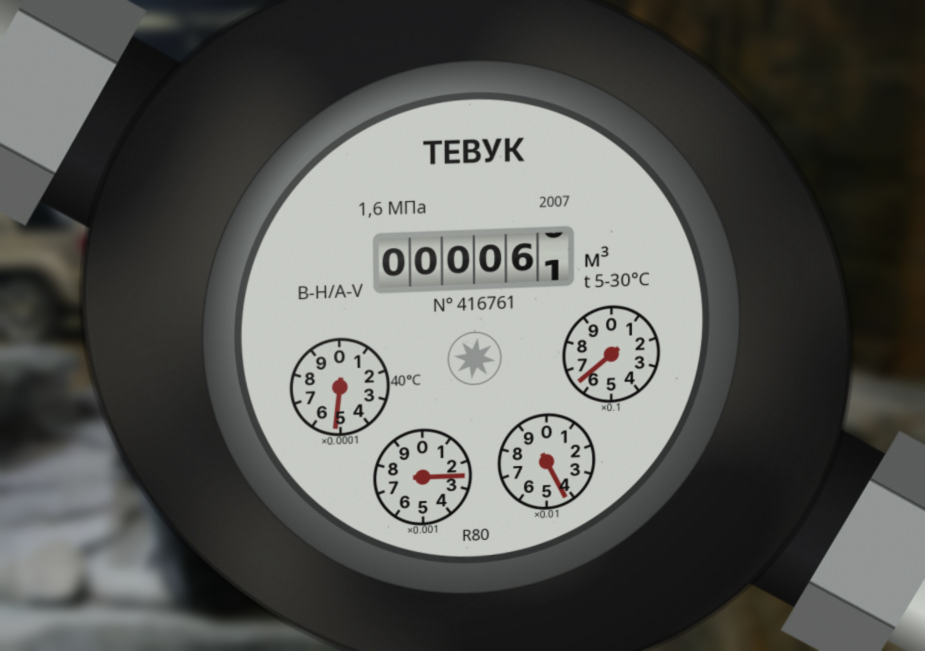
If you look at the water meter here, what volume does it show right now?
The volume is 60.6425 m³
